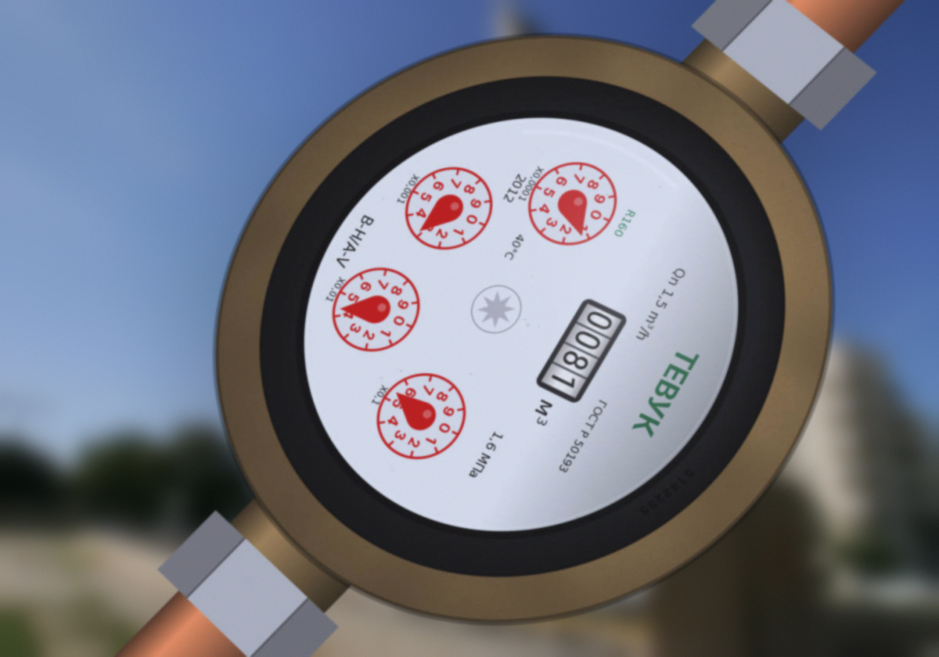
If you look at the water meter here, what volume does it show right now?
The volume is 81.5431 m³
